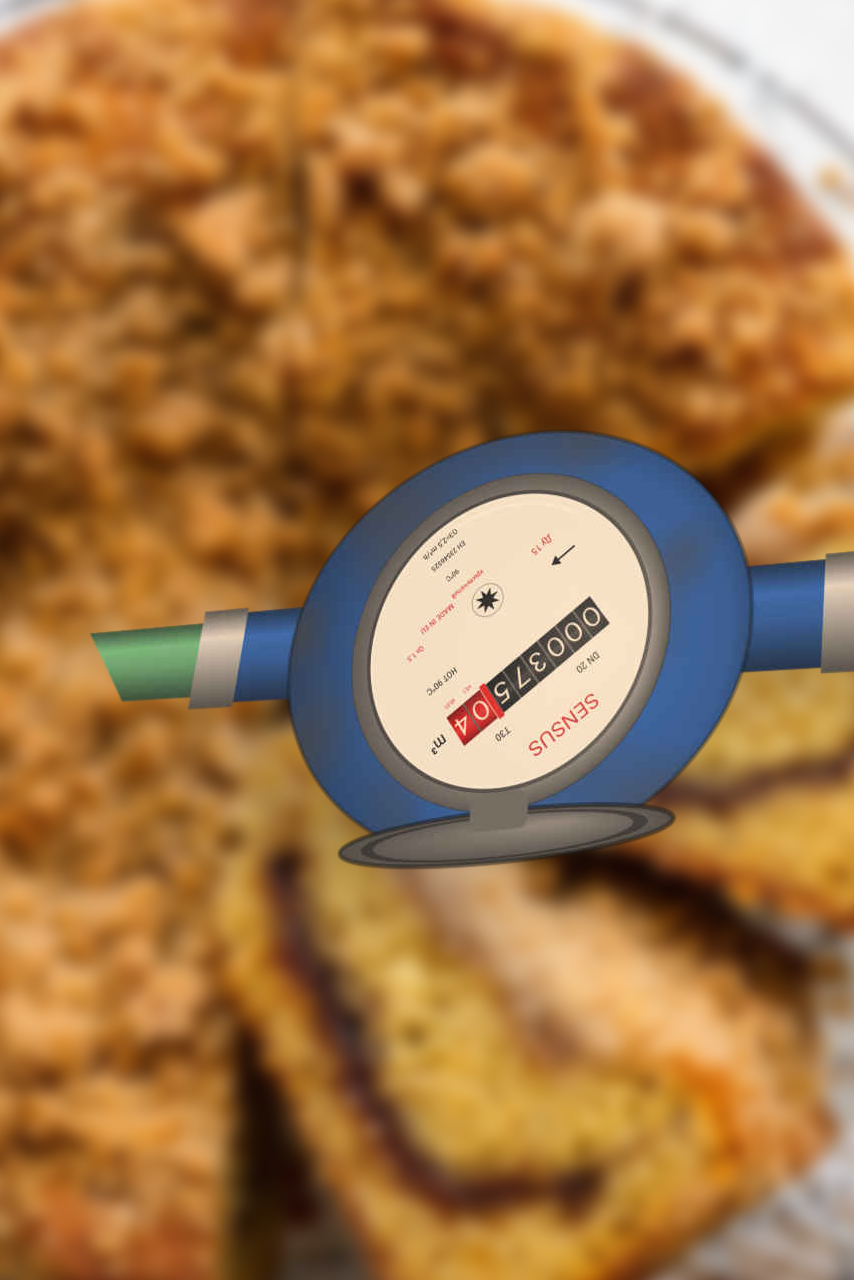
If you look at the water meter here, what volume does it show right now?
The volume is 375.04 m³
